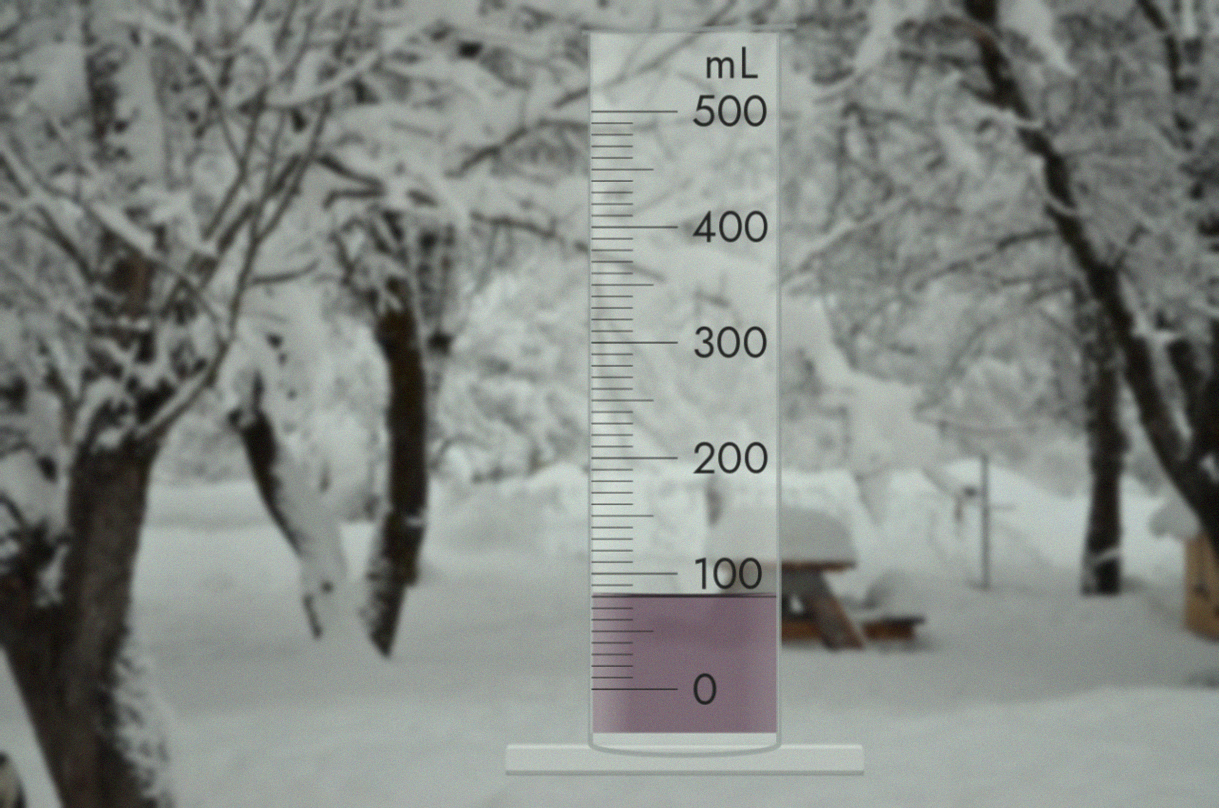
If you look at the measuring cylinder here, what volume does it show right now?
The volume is 80 mL
